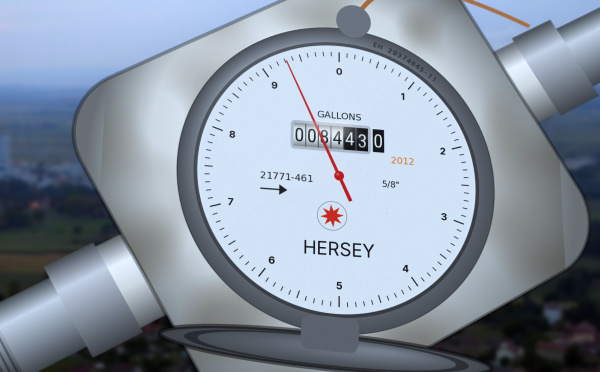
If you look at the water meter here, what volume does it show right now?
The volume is 84429.3 gal
